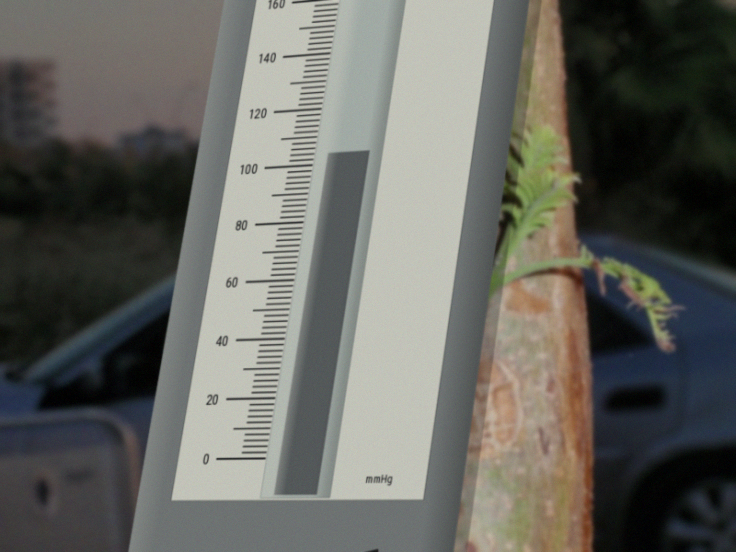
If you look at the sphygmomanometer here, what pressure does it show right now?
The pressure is 104 mmHg
